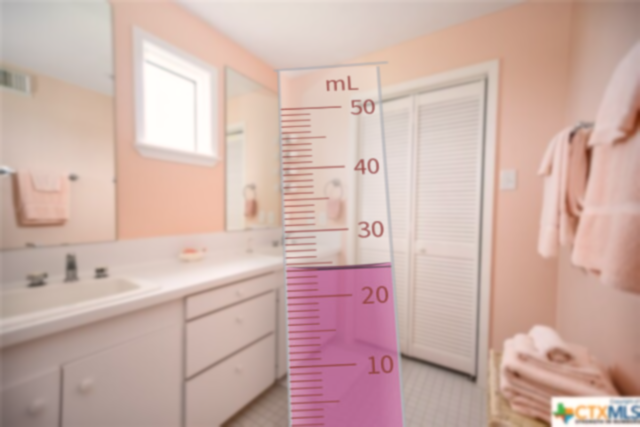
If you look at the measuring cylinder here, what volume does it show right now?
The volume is 24 mL
